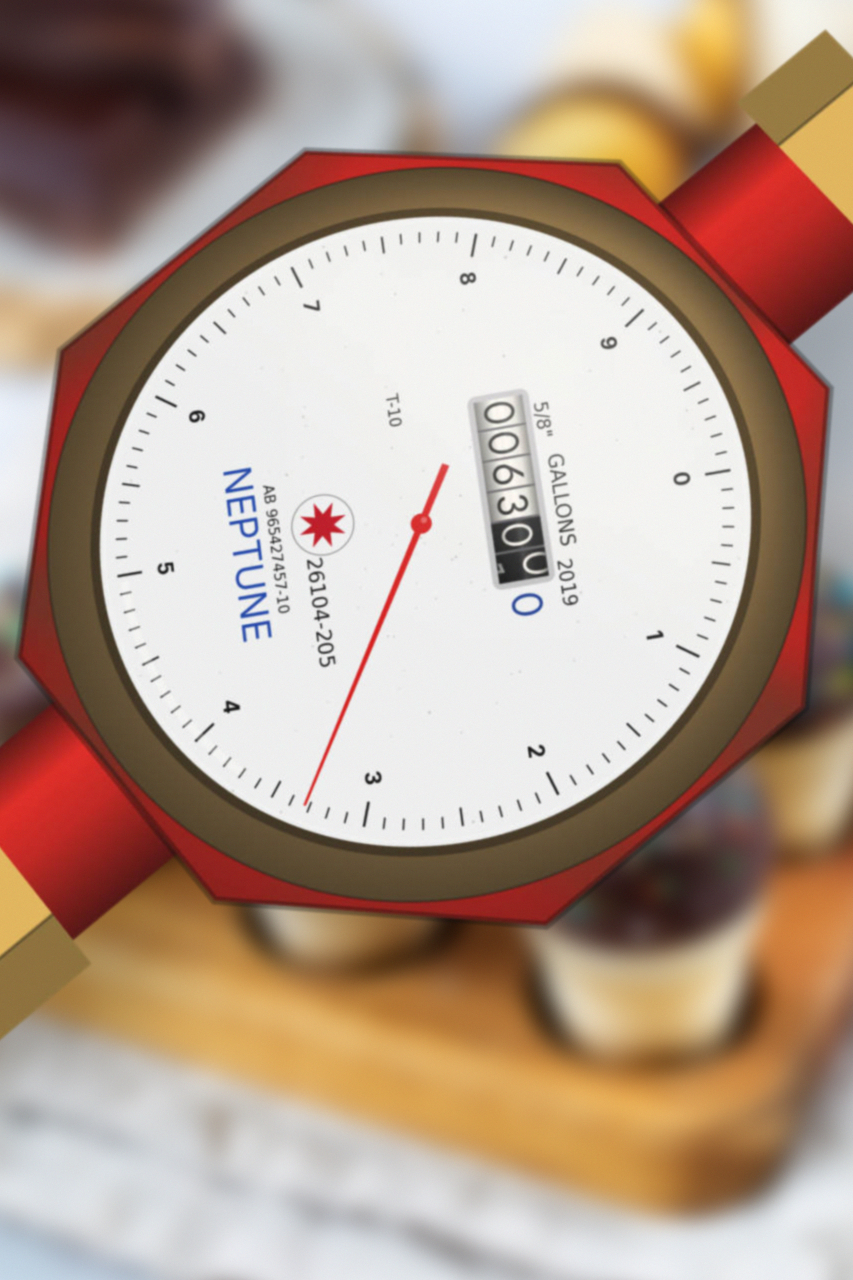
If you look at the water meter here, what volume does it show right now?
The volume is 63003.3 gal
